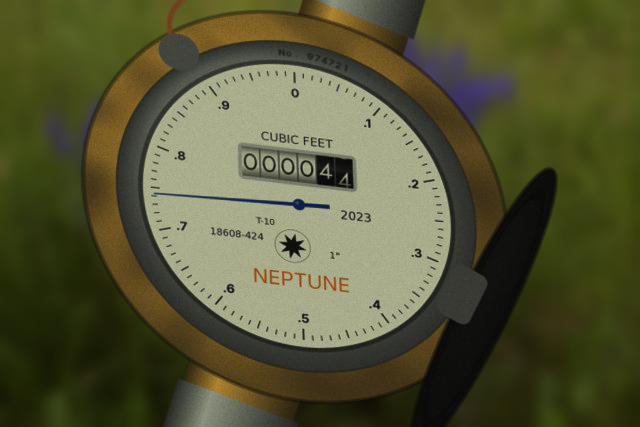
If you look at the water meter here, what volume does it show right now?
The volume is 43.74 ft³
